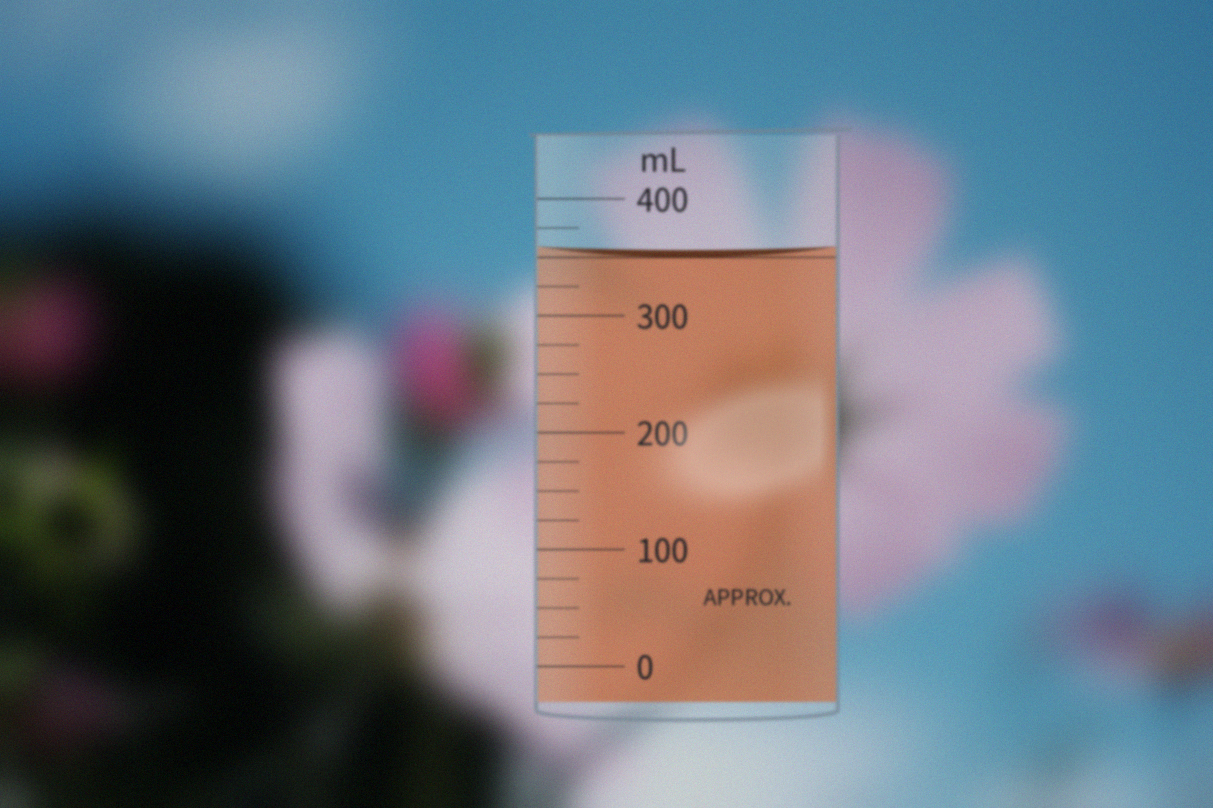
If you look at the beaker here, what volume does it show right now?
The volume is 350 mL
